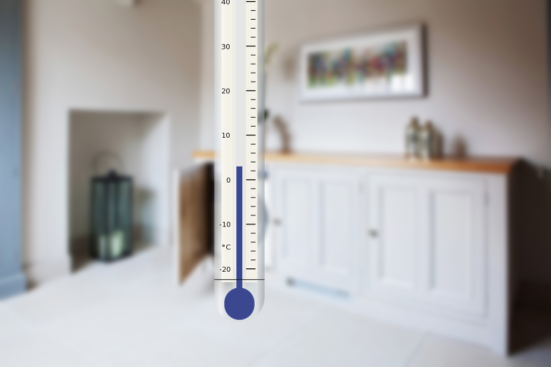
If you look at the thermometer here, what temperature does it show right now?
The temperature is 3 °C
